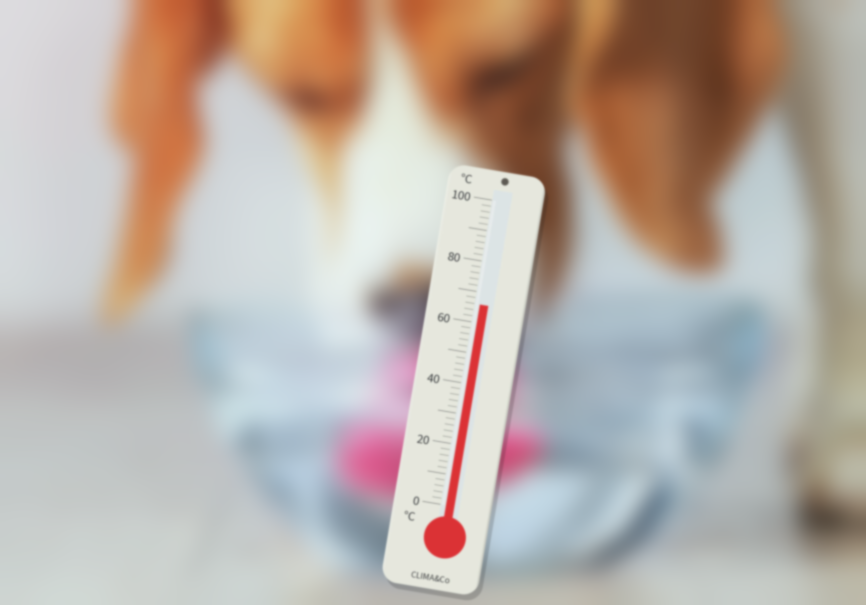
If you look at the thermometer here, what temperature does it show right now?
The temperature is 66 °C
